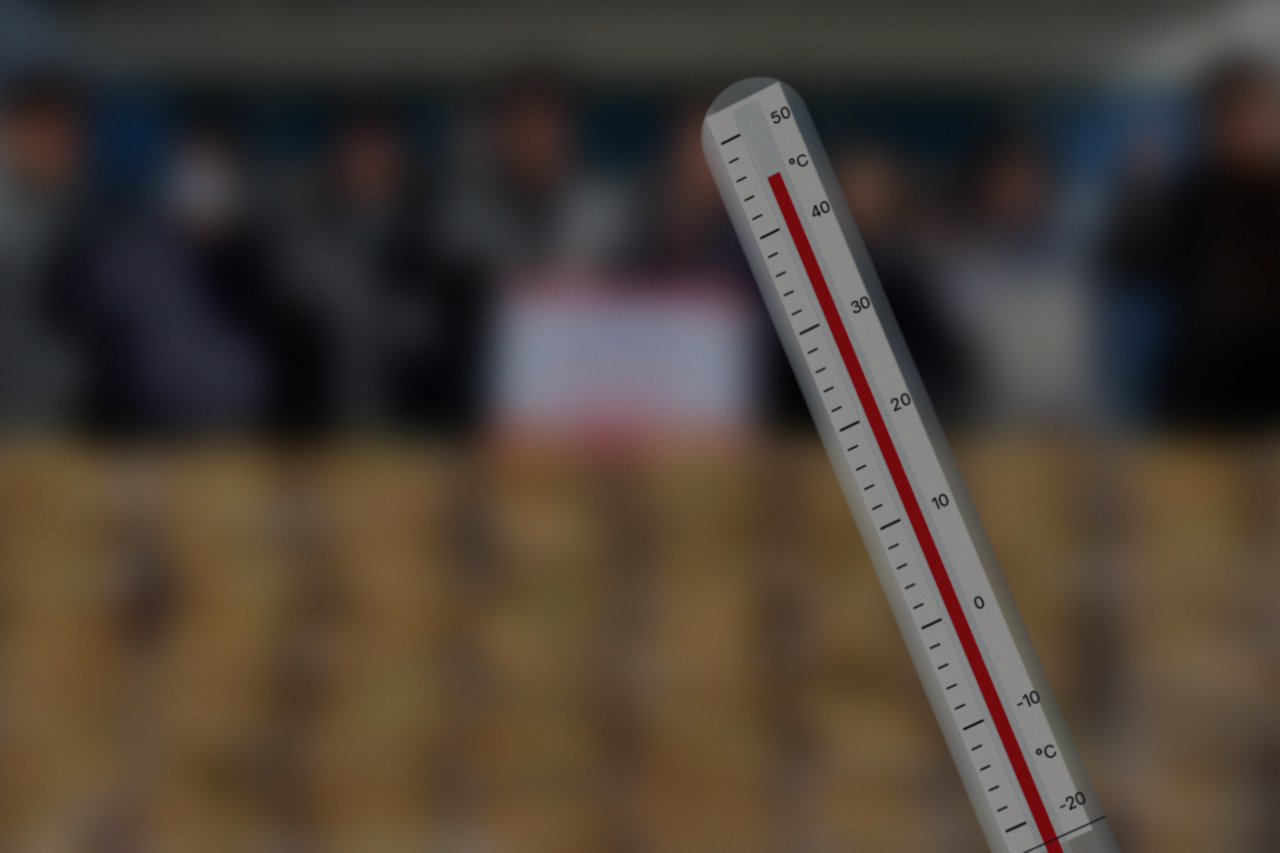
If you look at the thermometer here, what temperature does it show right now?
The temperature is 45 °C
